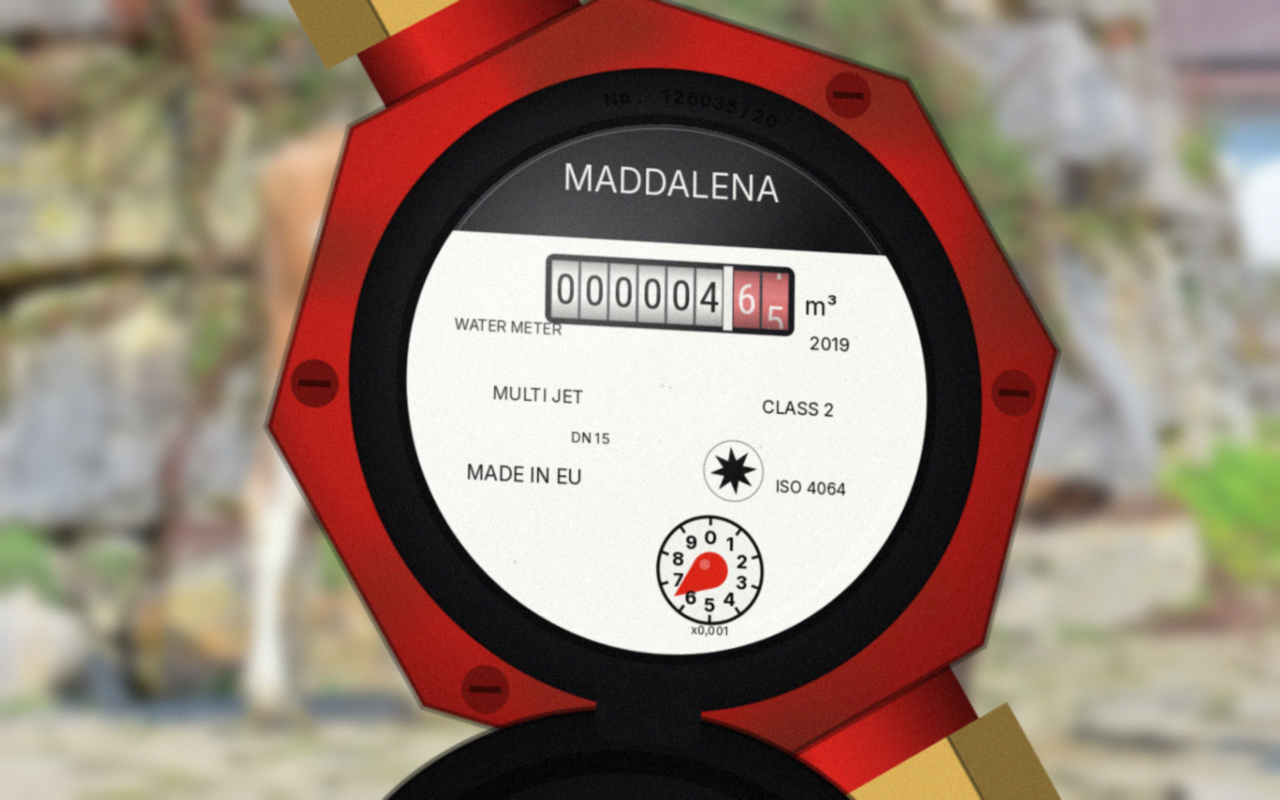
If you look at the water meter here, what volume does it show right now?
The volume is 4.646 m³
